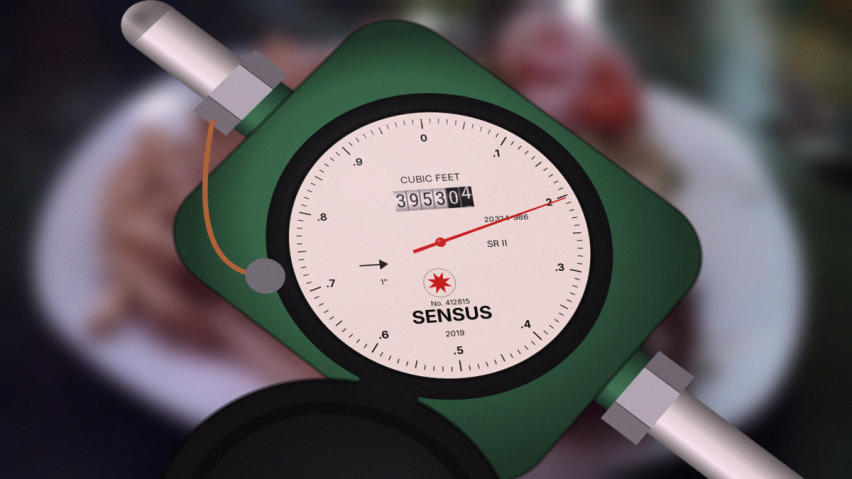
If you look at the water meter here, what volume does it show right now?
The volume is 395304.20 ft³
